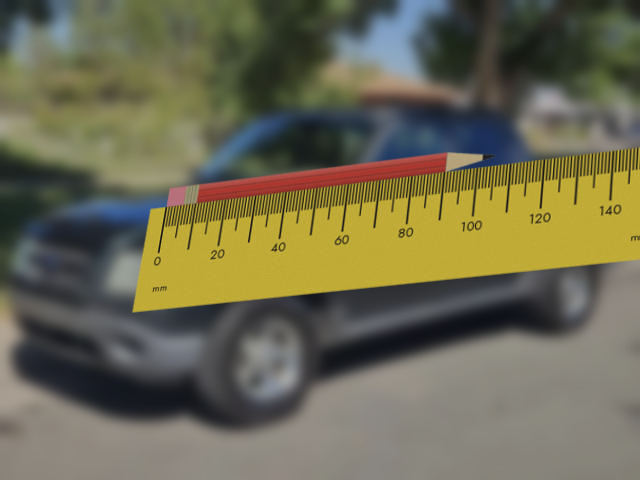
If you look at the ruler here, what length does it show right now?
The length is 105 mm
